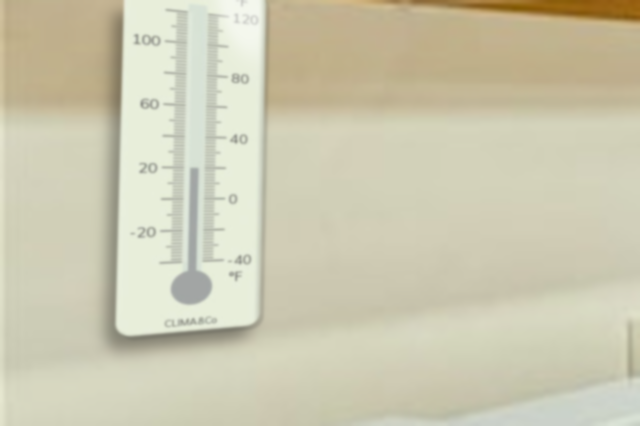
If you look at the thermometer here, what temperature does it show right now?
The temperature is 20 °F
